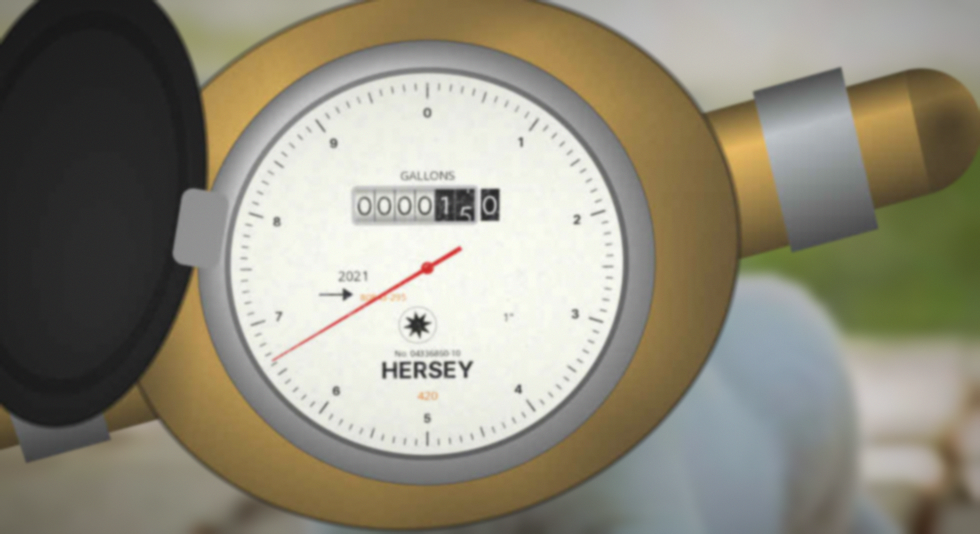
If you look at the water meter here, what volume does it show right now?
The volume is 146.6 gal
